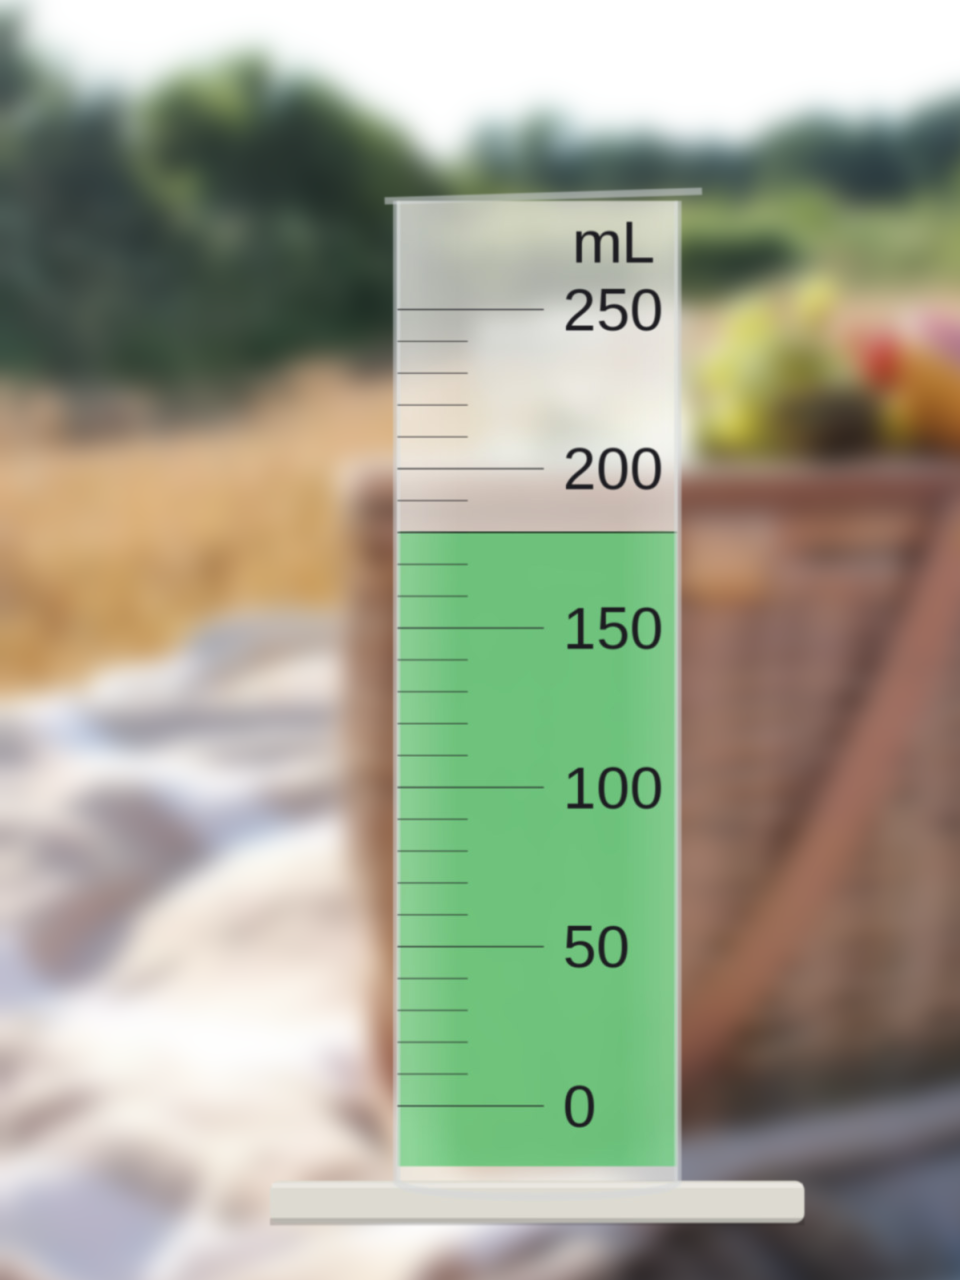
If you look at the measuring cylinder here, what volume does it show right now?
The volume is 180 mL
